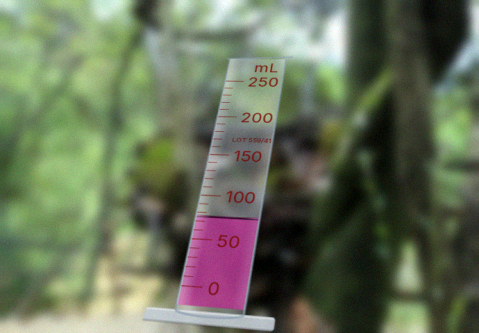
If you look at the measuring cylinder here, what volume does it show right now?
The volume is 75 mL
